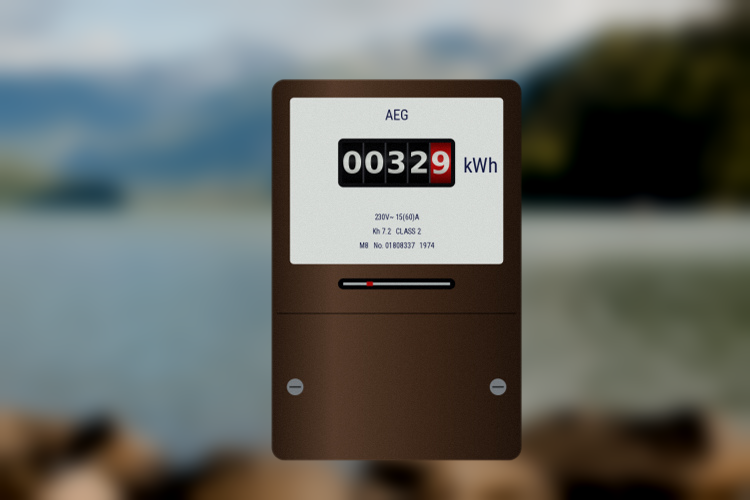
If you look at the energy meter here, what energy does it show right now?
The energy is 32.9 kWh
